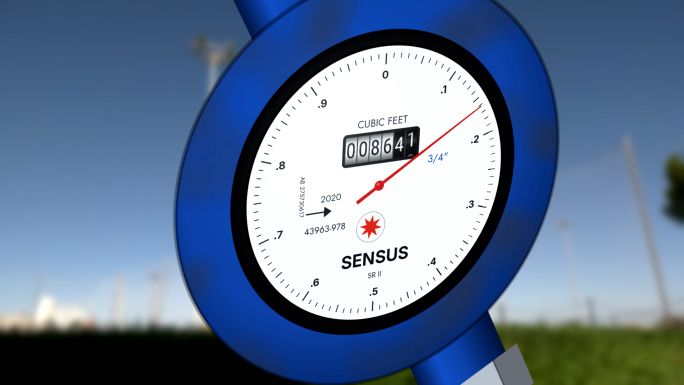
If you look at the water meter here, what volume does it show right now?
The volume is 8641.16 ft³
